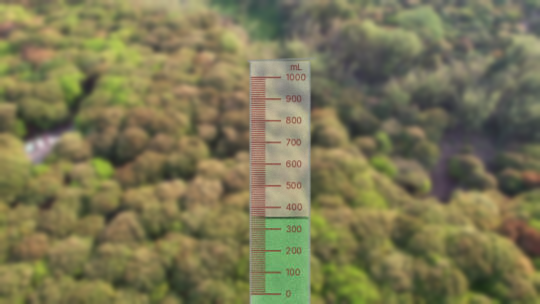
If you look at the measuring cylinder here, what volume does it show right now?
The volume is 350 mL
